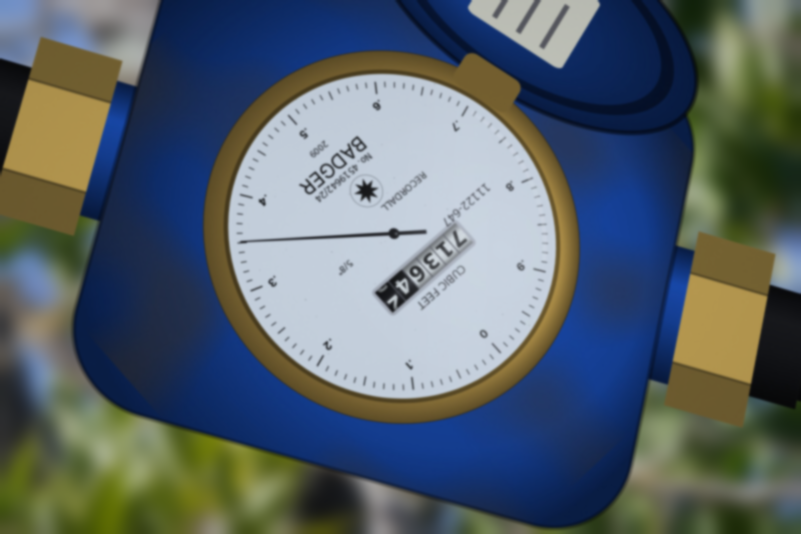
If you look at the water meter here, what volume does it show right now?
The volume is 713642.35 ft³
